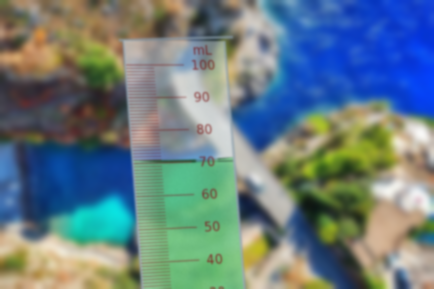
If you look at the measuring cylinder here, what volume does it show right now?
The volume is 70 mL
